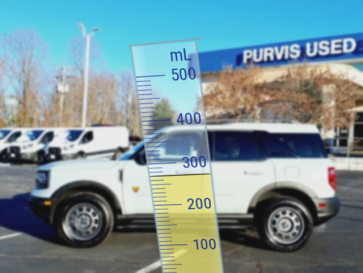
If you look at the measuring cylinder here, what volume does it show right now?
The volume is 270 mL
